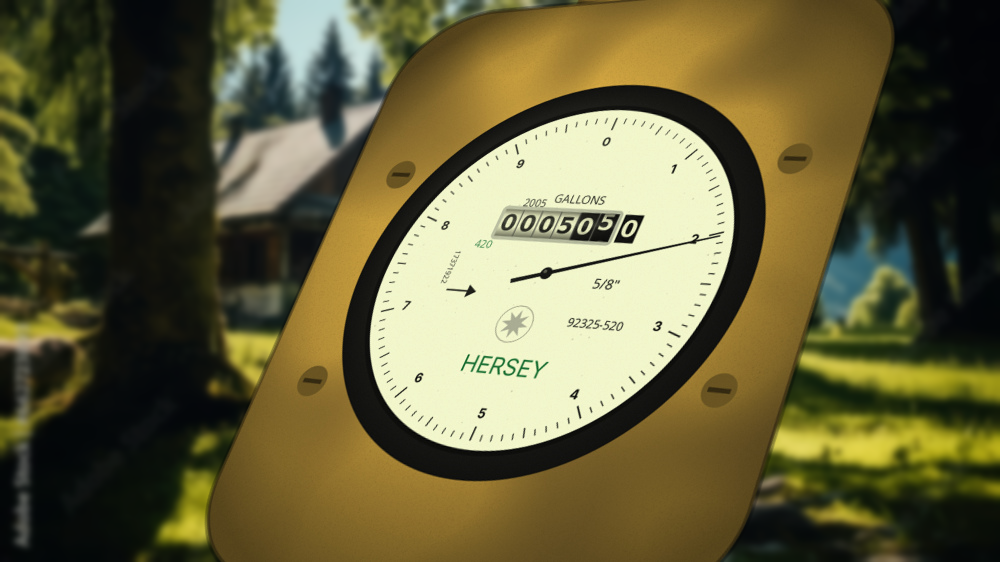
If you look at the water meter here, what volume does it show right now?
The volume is 5052.0 gal
